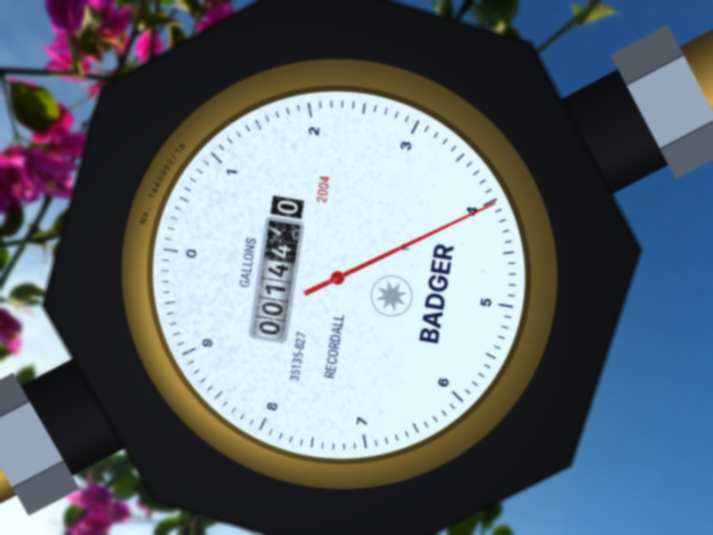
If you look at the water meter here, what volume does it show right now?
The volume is 14474.0 gal
